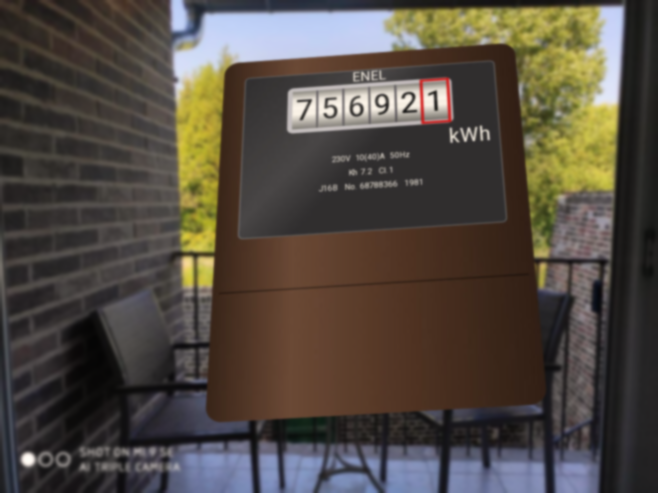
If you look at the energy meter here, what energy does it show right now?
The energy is 75692.1 kWh
